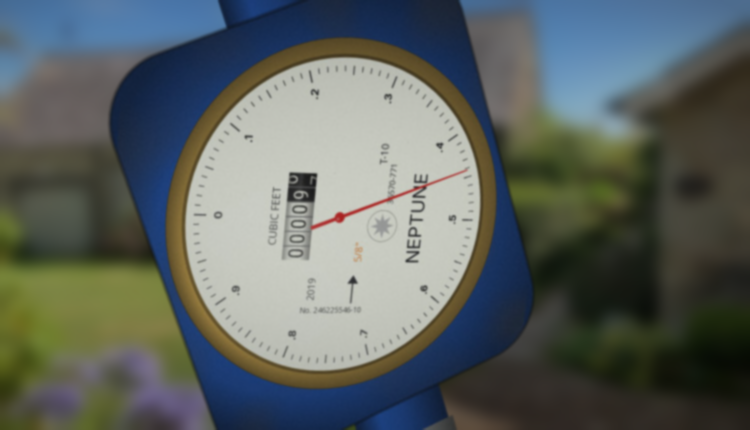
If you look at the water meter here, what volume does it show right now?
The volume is 96.44 ft³
